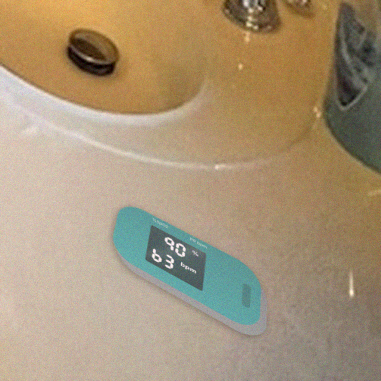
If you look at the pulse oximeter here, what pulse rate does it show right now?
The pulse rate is 63 bpm
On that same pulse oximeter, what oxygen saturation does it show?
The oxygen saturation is 90 %
